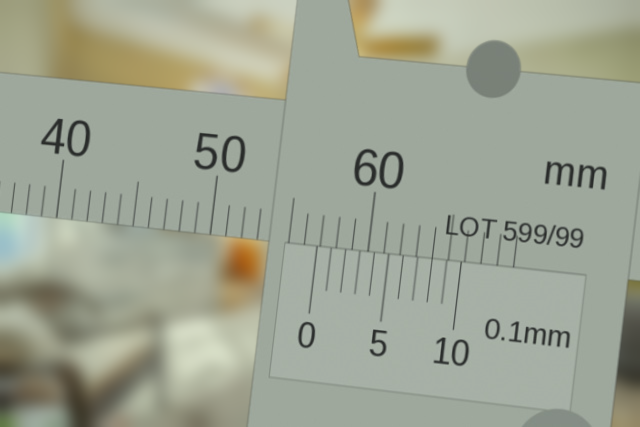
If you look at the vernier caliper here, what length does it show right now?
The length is 56.8 mm
